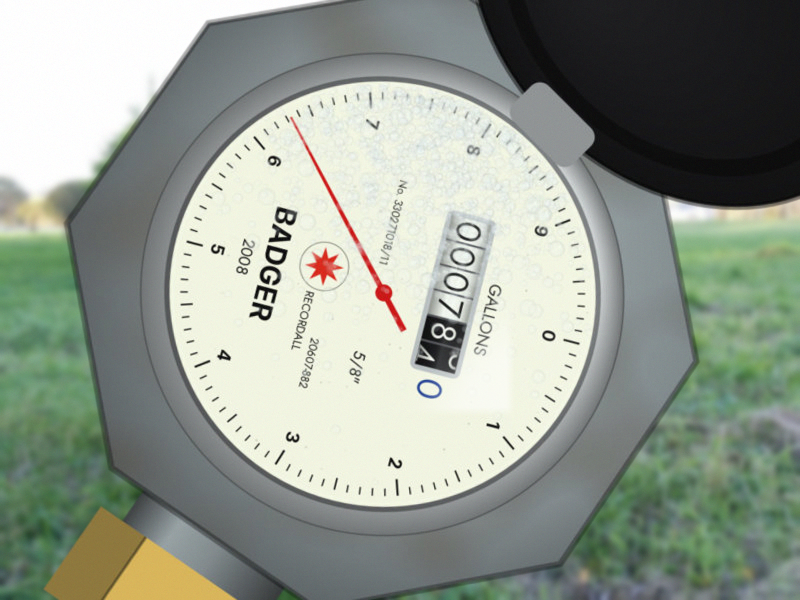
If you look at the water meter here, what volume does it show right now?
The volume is 7836.3 gal
